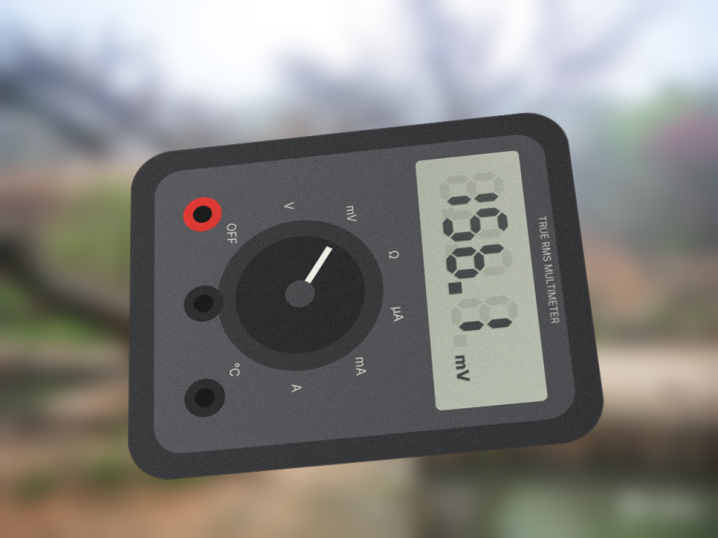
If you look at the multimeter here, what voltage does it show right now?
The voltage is 156.1 mV
